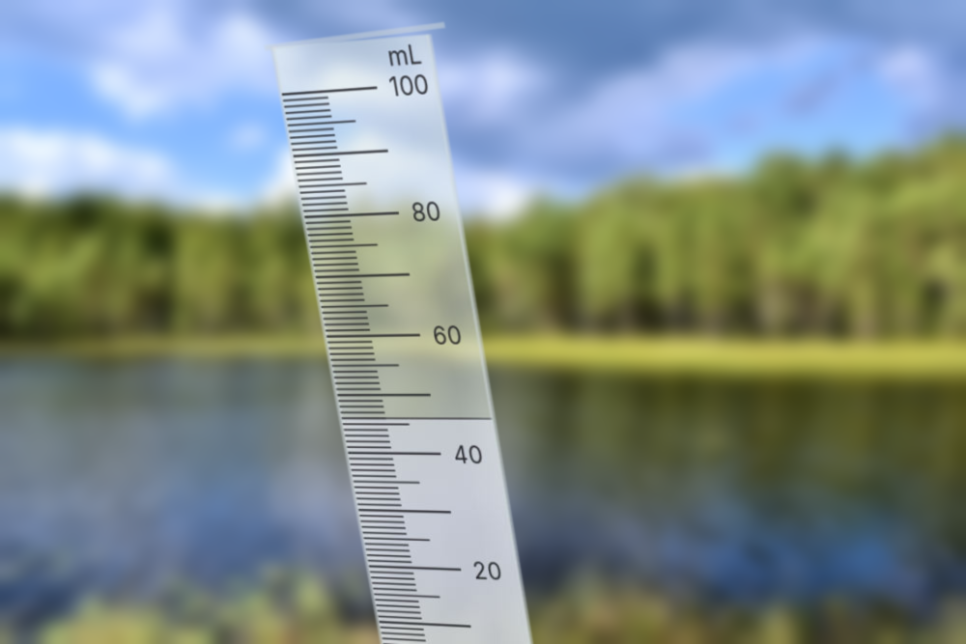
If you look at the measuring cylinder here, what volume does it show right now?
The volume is 46 mL
